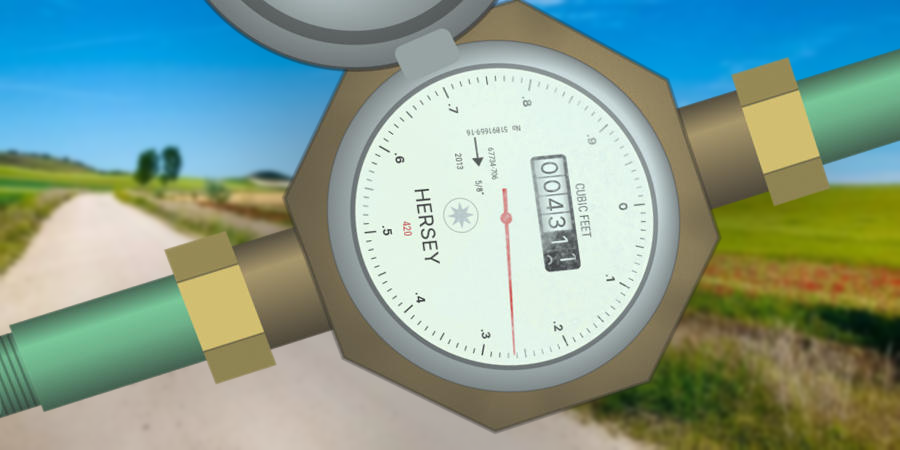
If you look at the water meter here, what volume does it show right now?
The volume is 4311.26 ft³
